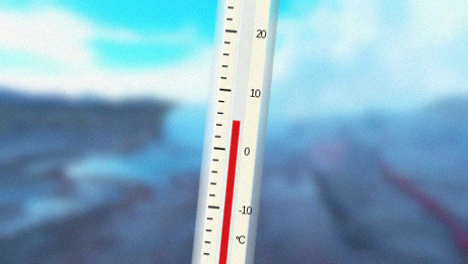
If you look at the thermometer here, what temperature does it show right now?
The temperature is 5 °C
